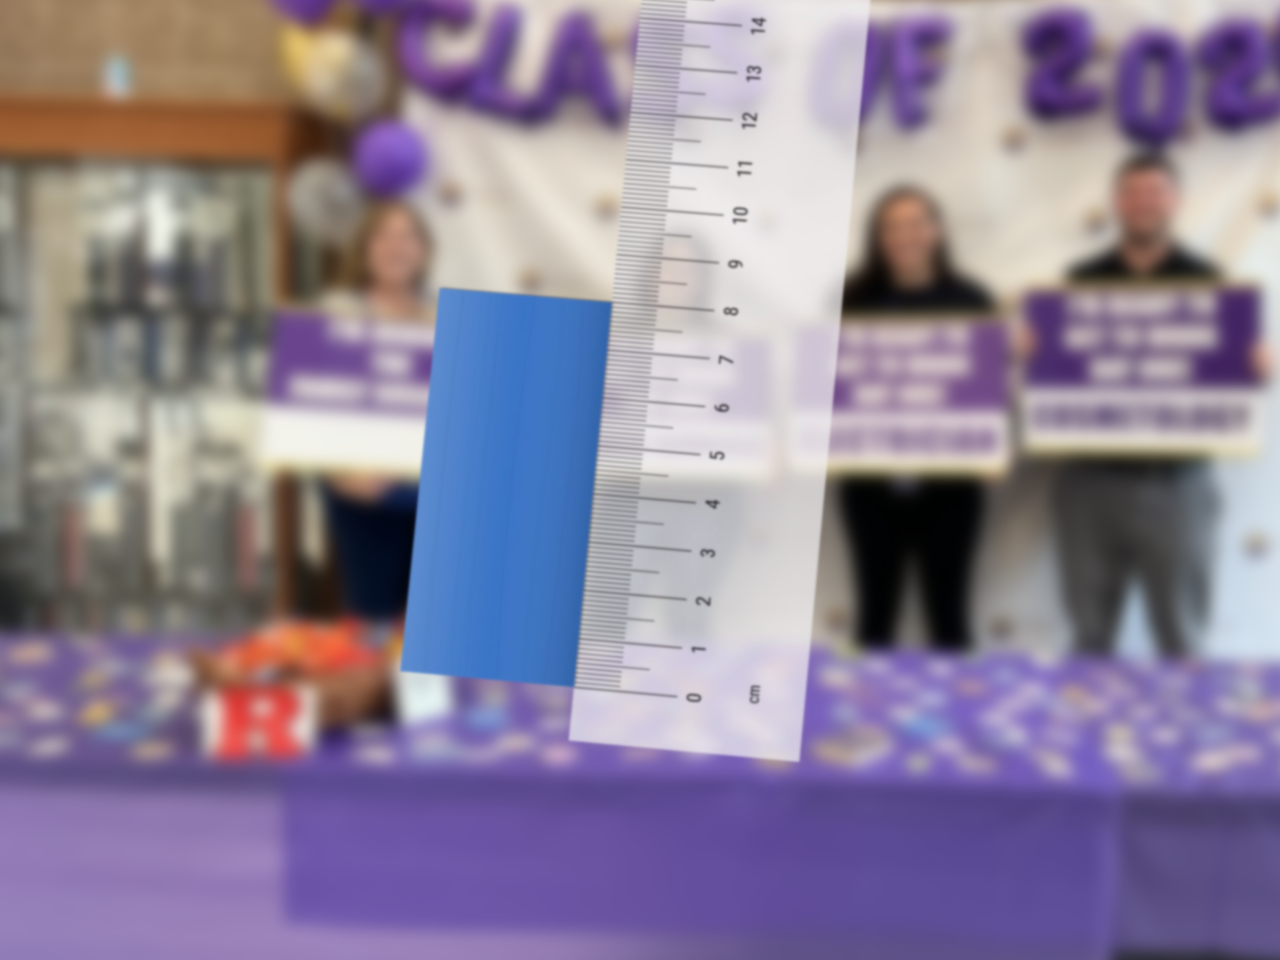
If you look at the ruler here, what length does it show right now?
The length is 8 cm
